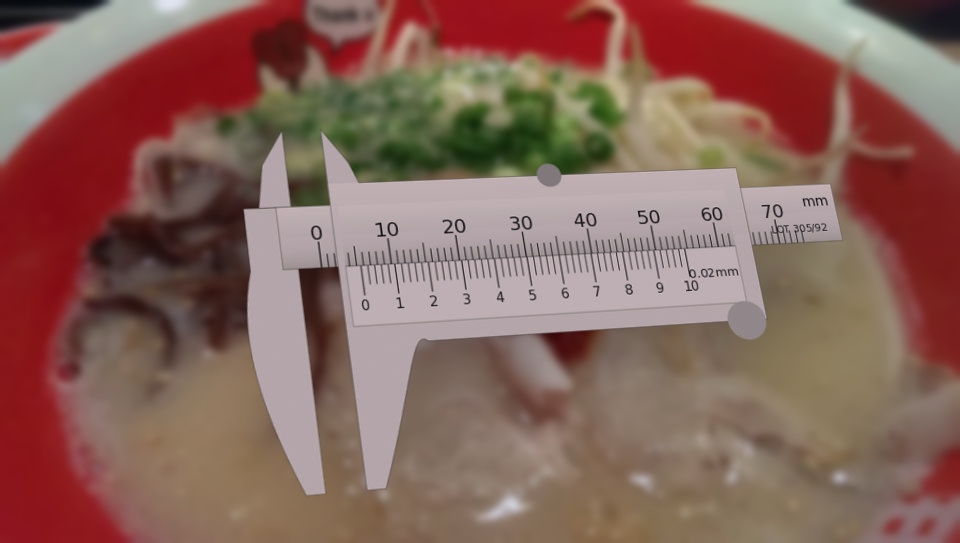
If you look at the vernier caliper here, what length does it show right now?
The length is 5.6 mm
